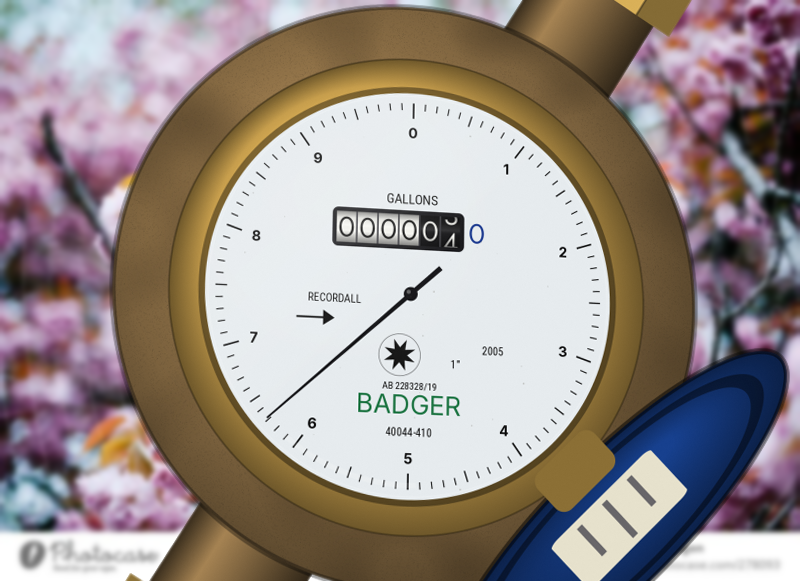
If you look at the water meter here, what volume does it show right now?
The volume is 36.3 gal
